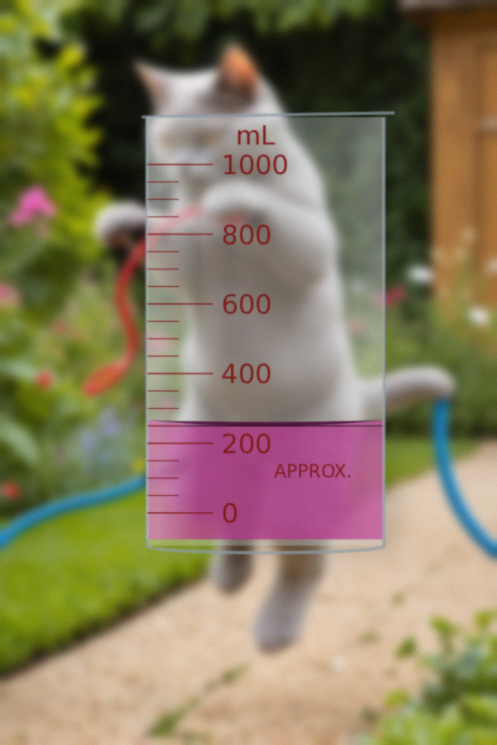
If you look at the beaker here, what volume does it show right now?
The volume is 250 mL
